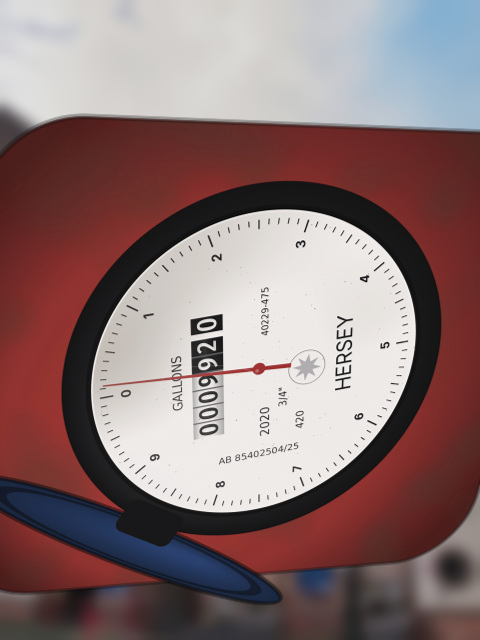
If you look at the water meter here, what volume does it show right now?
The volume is 9920.1 gal
